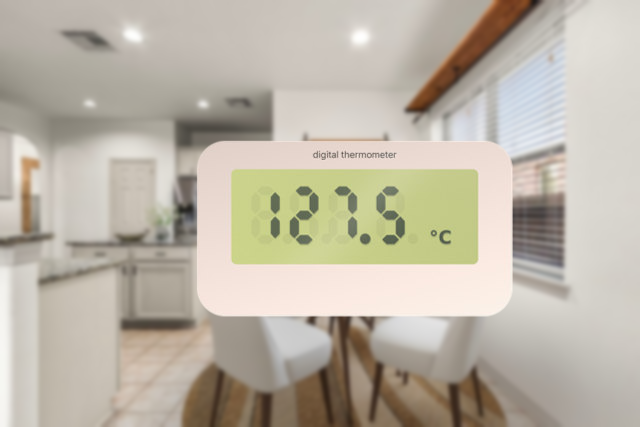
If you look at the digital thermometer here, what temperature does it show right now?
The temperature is 127.5 °C
